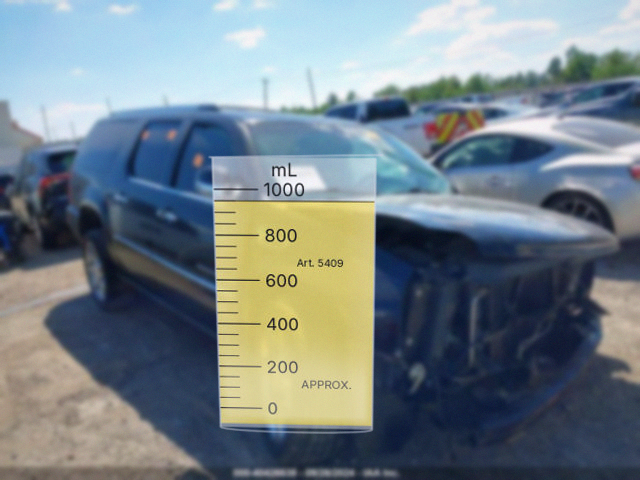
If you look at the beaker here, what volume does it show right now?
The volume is 950 mL
